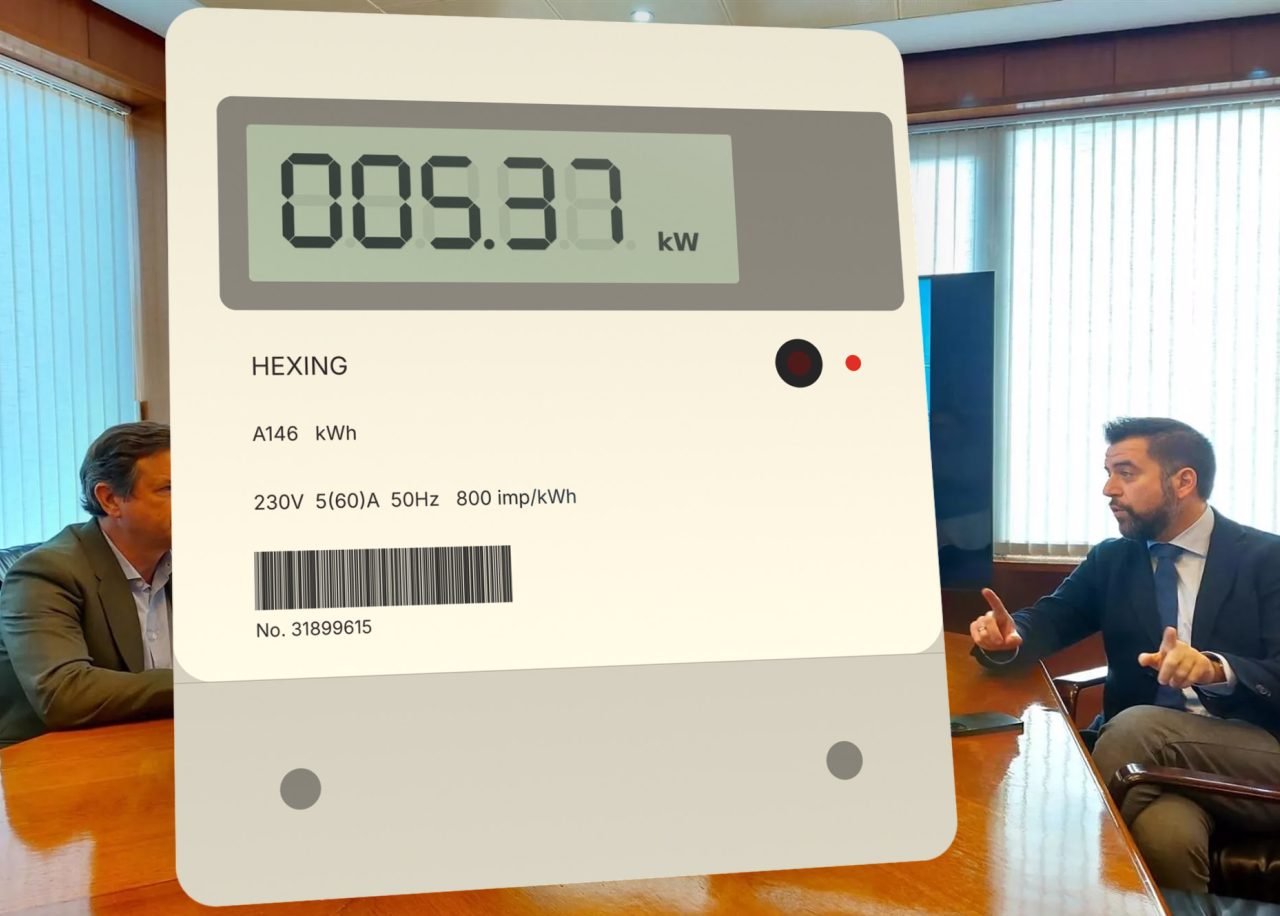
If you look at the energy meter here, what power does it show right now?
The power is 5.37 kW
